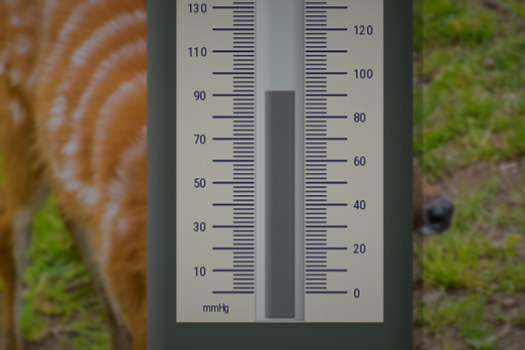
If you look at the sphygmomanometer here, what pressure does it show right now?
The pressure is 92 mmHg
